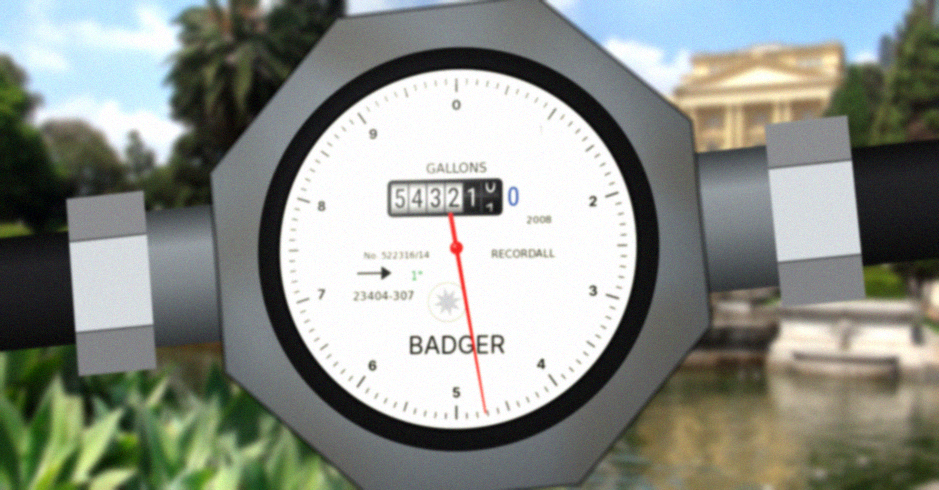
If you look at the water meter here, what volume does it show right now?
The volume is 5432104.7 gal
